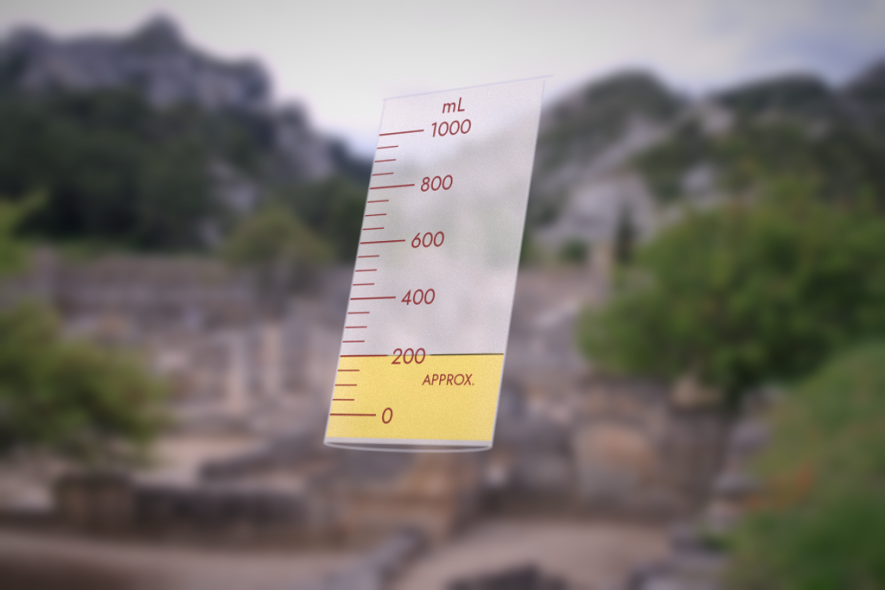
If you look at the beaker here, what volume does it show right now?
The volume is 200 mL
